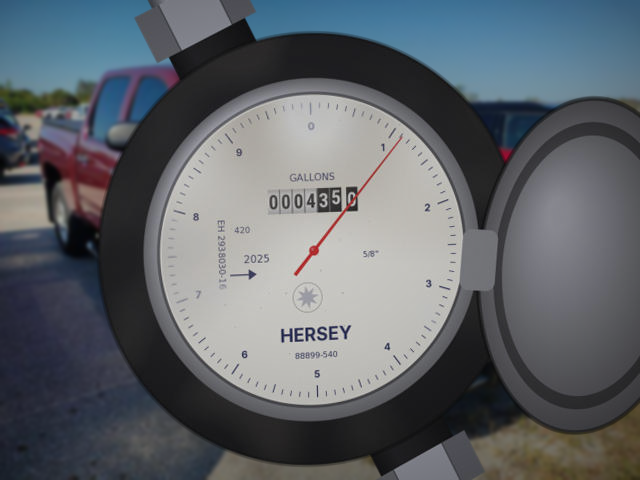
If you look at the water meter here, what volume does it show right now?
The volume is 4351.1 gal
